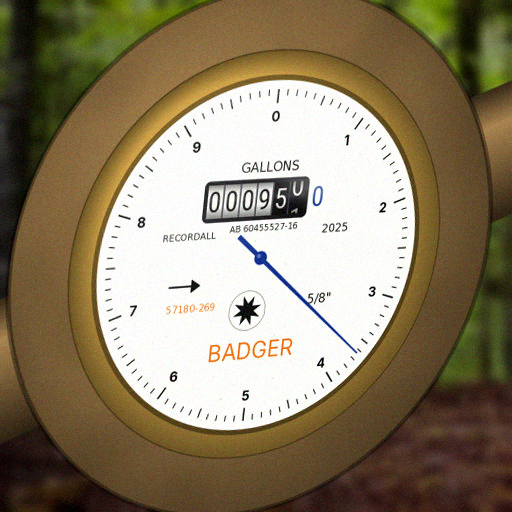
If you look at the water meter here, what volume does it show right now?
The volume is 9503.6 gal
